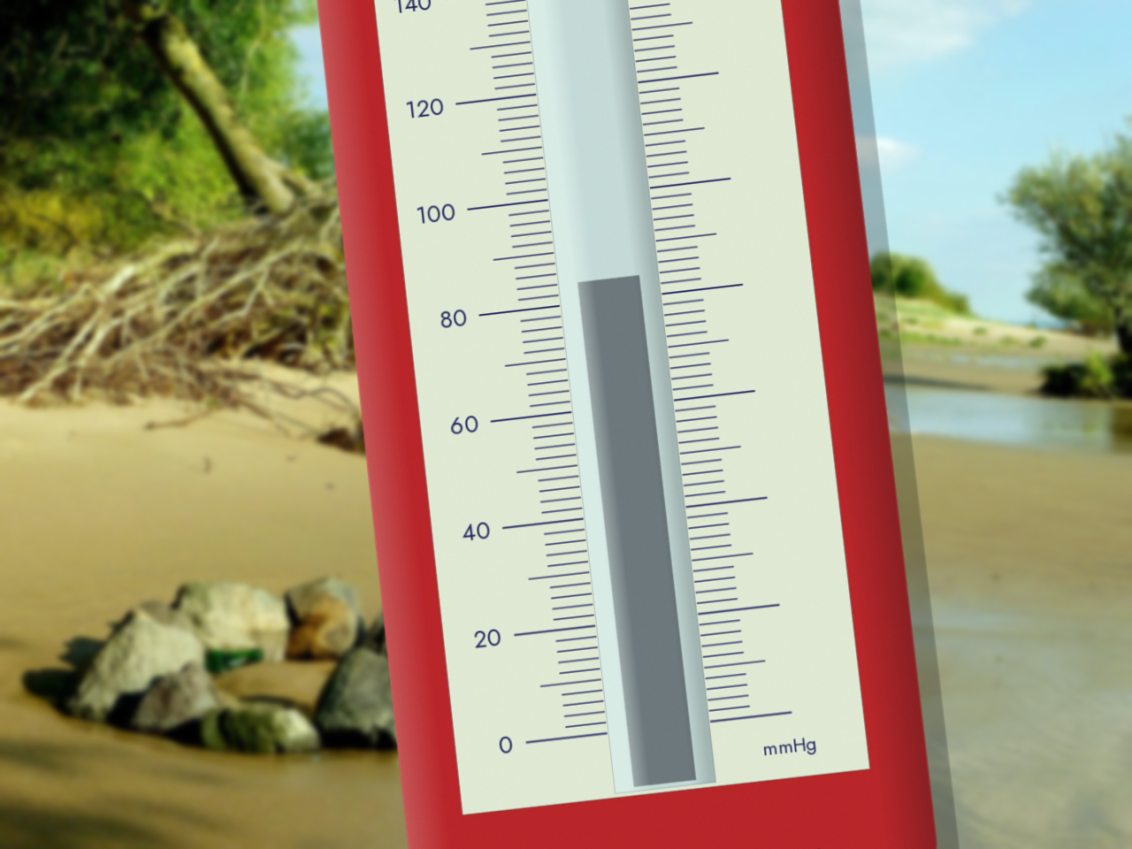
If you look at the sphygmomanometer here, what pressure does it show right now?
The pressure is 84 mmHg
